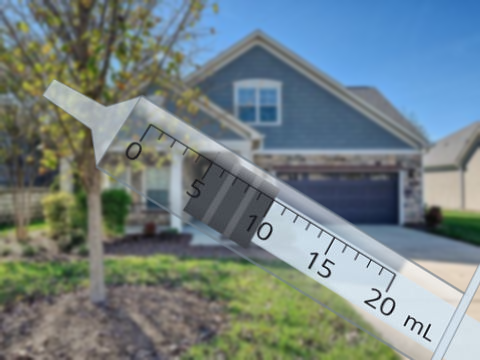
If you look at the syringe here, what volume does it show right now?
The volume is 5 mL
